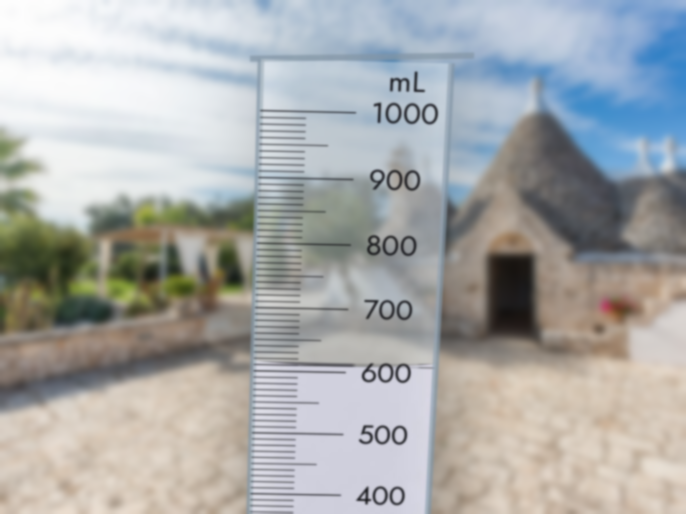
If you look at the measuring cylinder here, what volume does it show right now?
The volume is 610 mL
